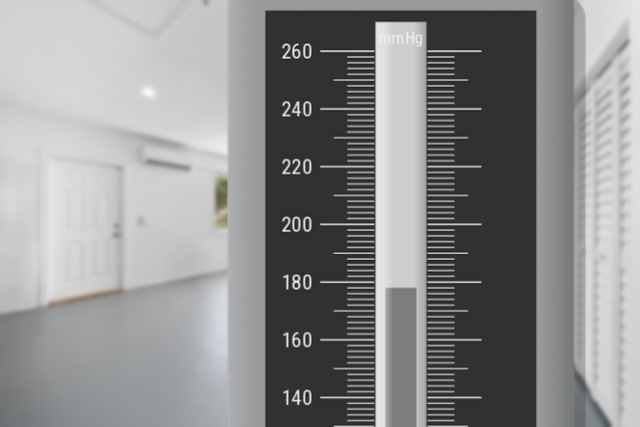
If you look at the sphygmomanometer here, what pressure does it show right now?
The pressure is 178 mmHg
